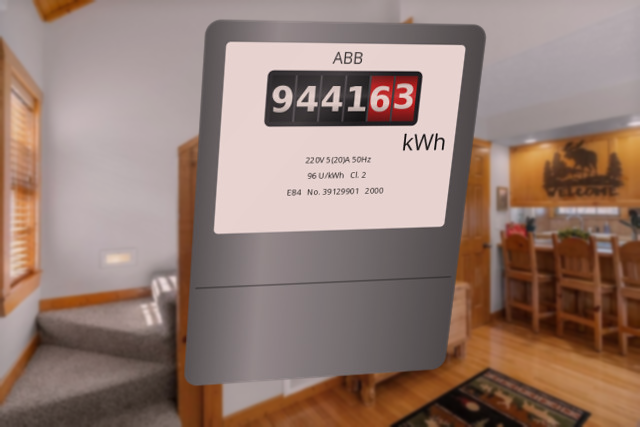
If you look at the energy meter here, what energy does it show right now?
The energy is 9441.63 kWh
